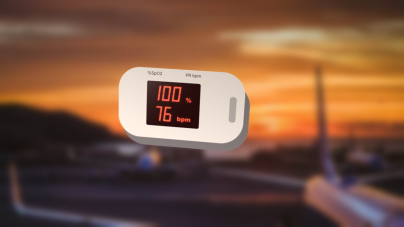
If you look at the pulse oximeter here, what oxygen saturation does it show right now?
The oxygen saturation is 100 %
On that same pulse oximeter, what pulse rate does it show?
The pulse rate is 76 bpm
